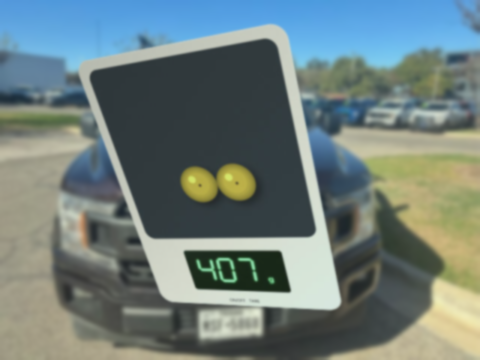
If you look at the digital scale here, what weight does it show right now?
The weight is 407 g
